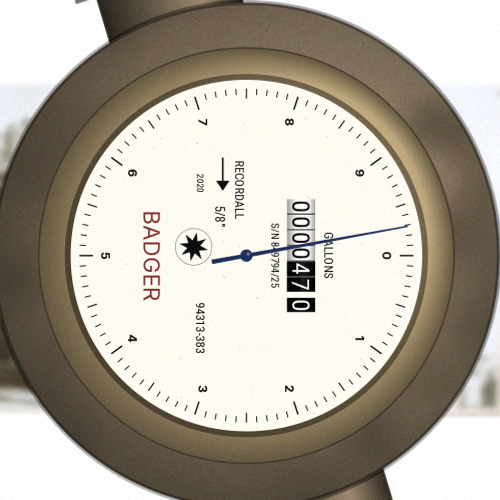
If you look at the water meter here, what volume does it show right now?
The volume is 469.7 gal
